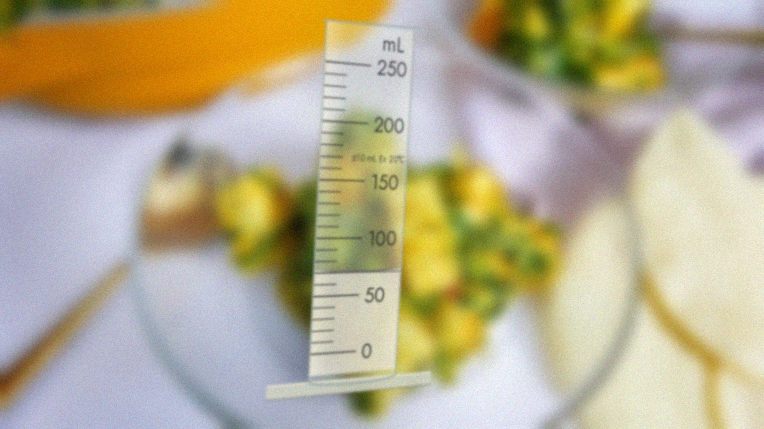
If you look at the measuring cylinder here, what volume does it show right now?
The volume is 70 mL
